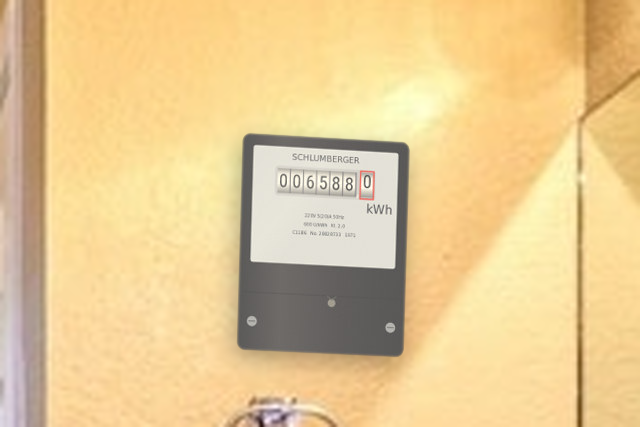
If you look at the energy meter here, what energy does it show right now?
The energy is 6588.0 kWh
